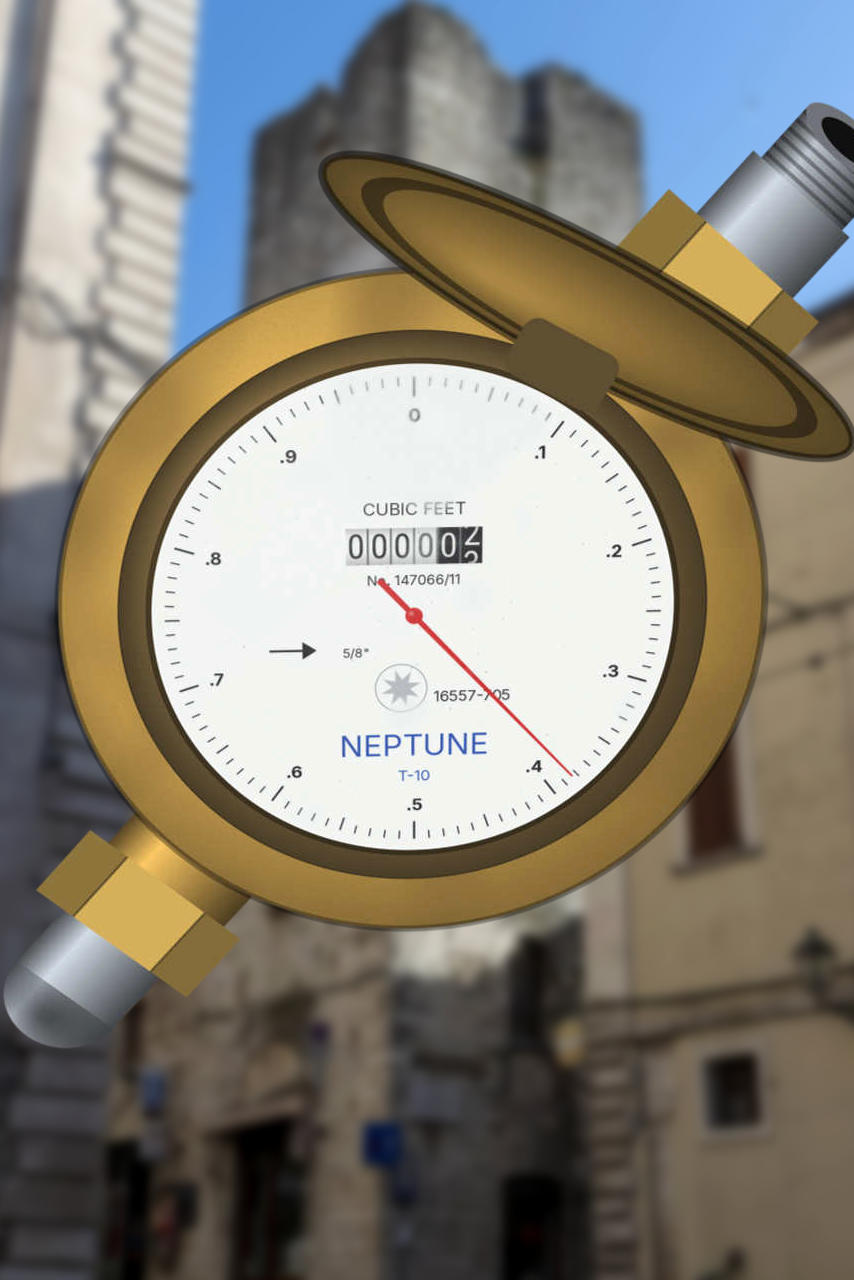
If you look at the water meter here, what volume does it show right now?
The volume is 2.38 ft³
